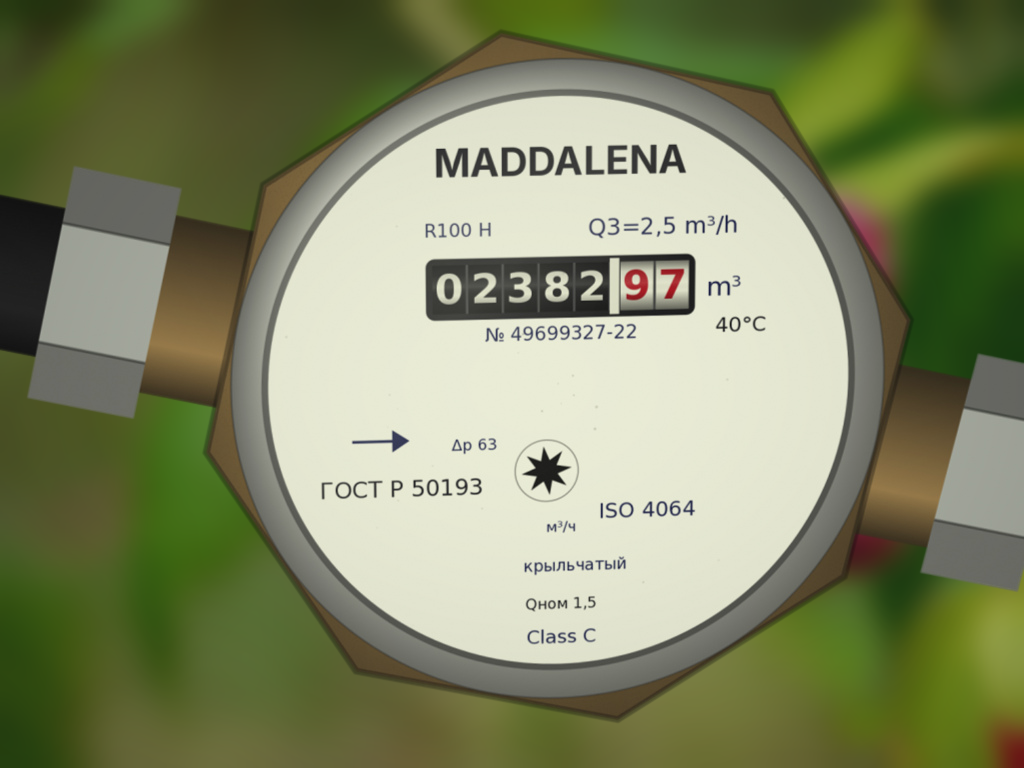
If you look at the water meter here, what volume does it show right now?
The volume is 2382.97 m³
